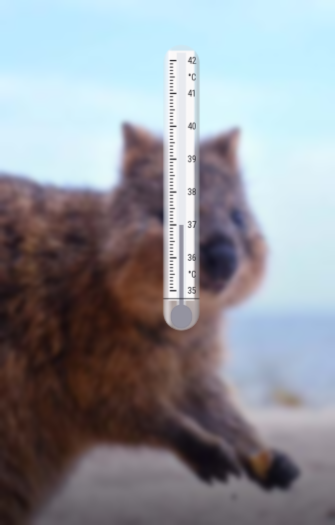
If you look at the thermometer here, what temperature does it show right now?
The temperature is 37 °C
